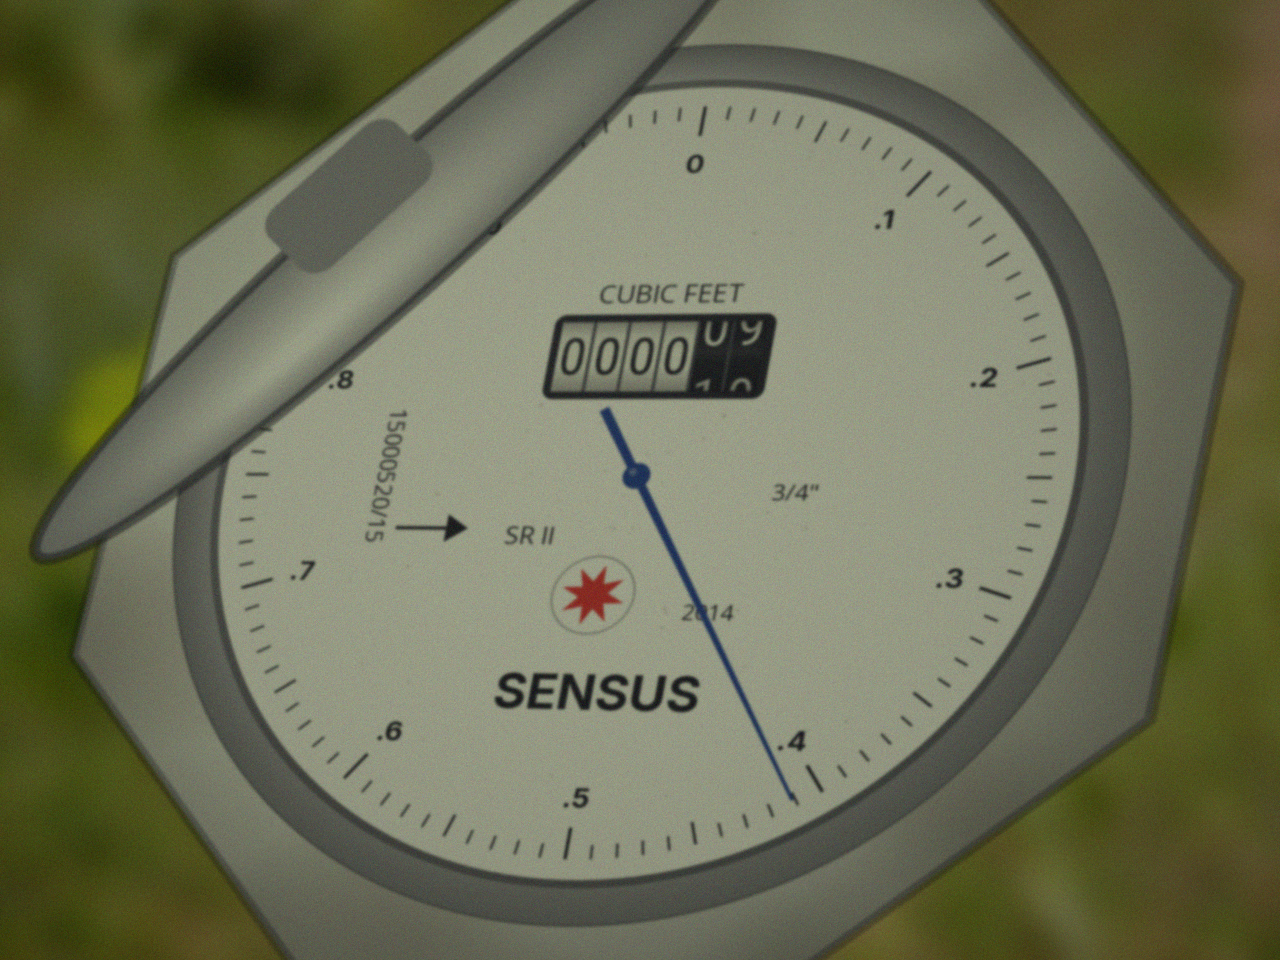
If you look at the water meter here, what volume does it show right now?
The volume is 9.41 ft³
